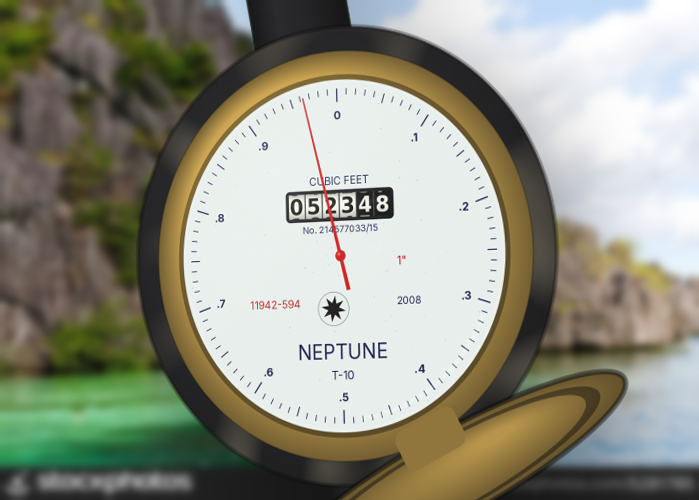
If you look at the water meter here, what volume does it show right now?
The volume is 52347.96 ft³
